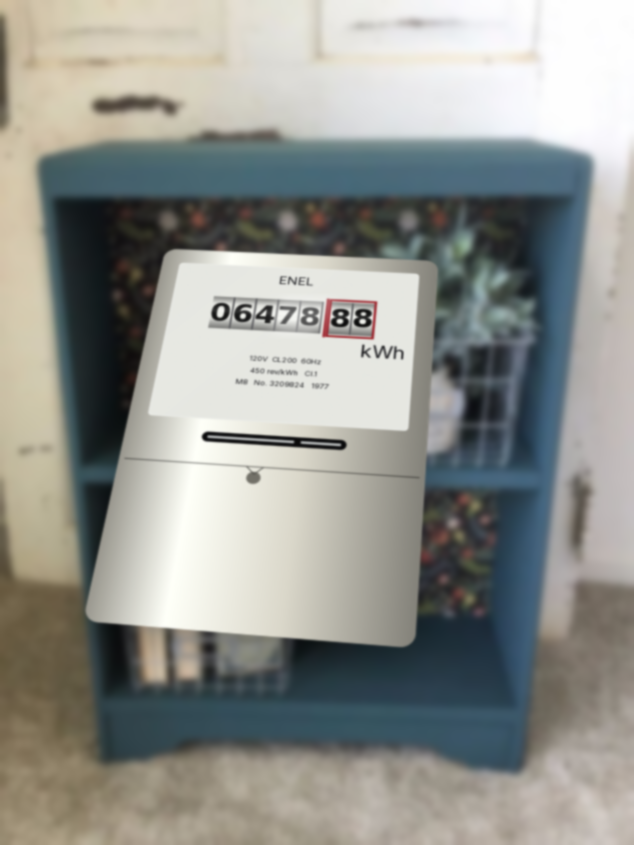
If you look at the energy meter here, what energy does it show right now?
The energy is 6478.88 kWh
